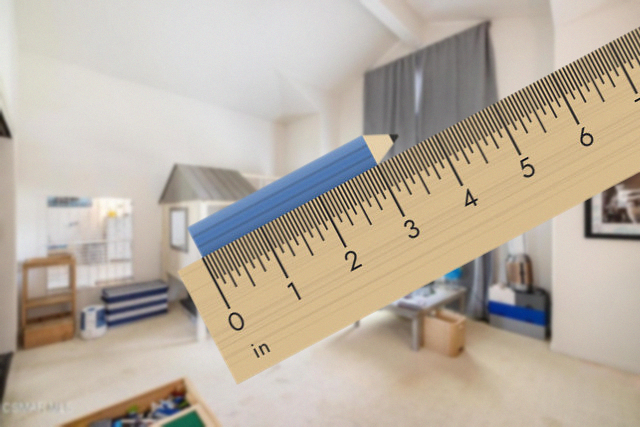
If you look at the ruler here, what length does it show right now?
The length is 3.5 in
